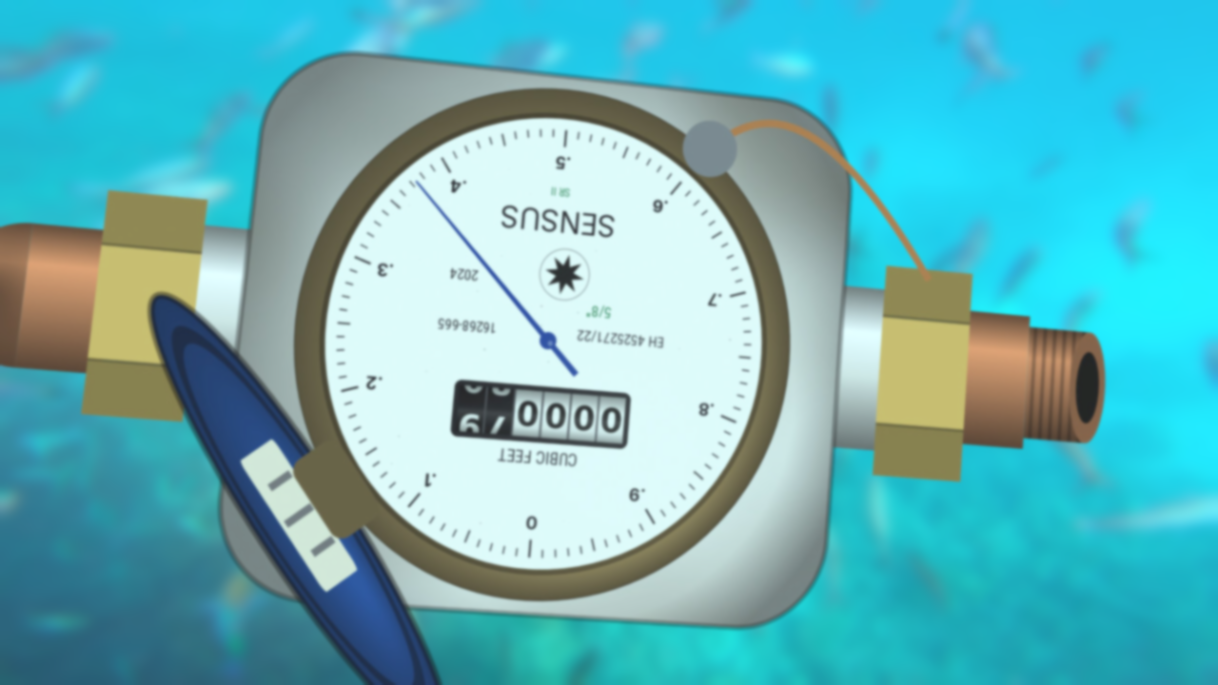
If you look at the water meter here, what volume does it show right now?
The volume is 79.37 ft³
